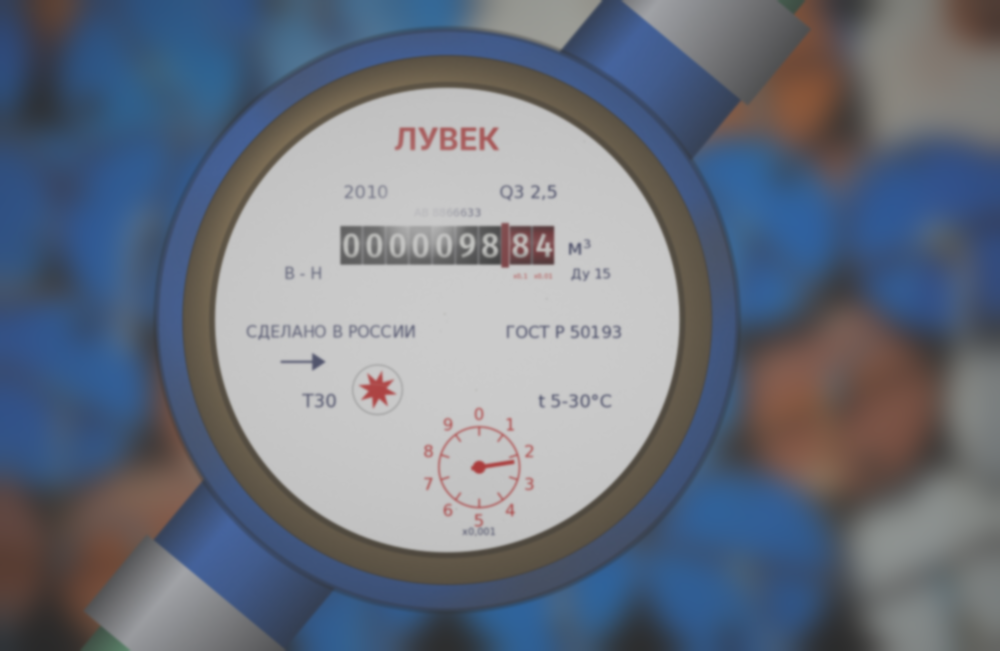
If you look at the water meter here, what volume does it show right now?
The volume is 98.842 m³
